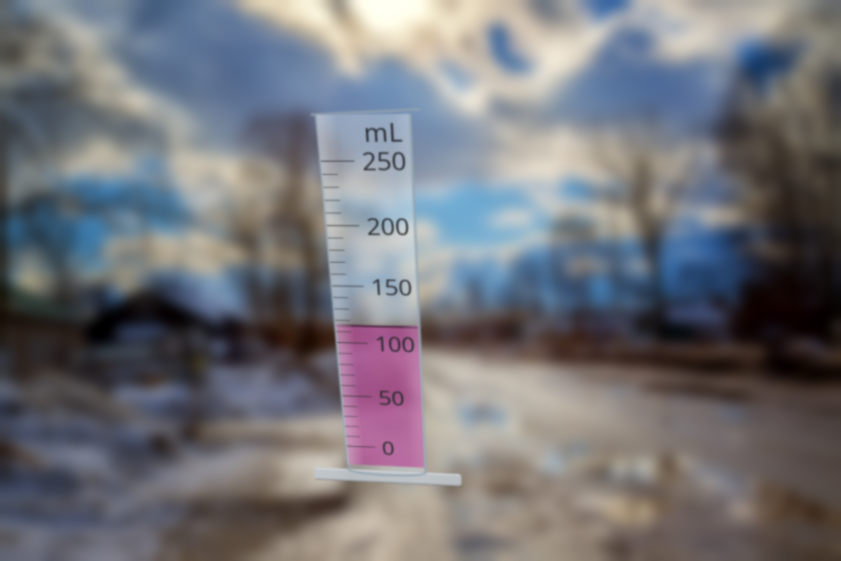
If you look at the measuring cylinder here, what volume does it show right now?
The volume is 115 mL
